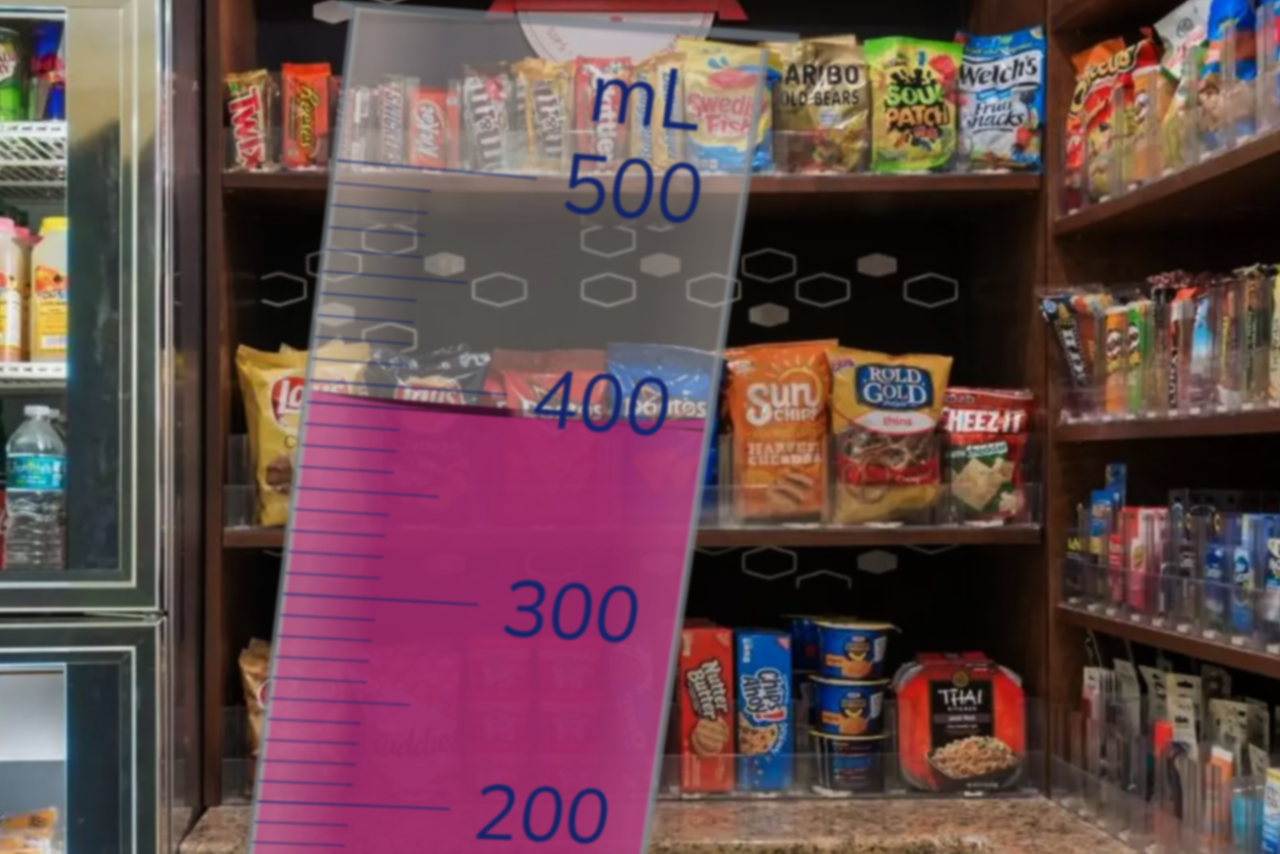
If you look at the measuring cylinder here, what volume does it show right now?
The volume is 390 mL
